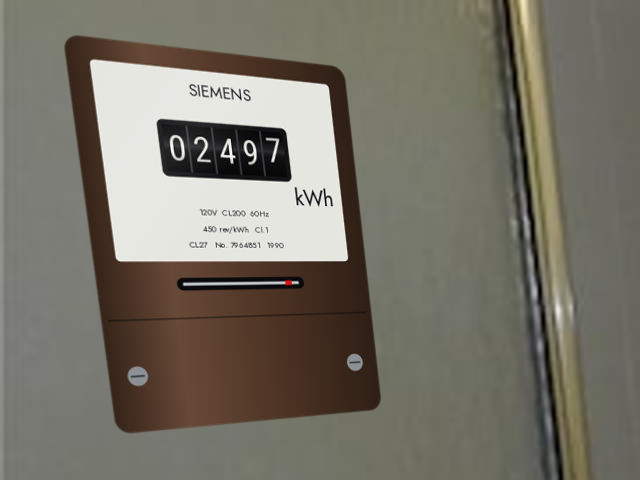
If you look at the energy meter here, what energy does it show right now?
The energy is 2497 kWh
